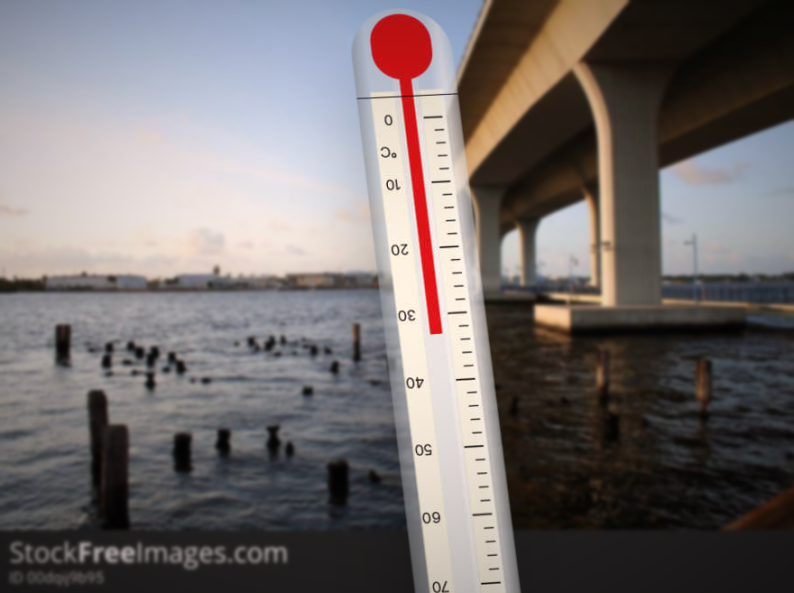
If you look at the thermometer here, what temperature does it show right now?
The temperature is 33 °C
